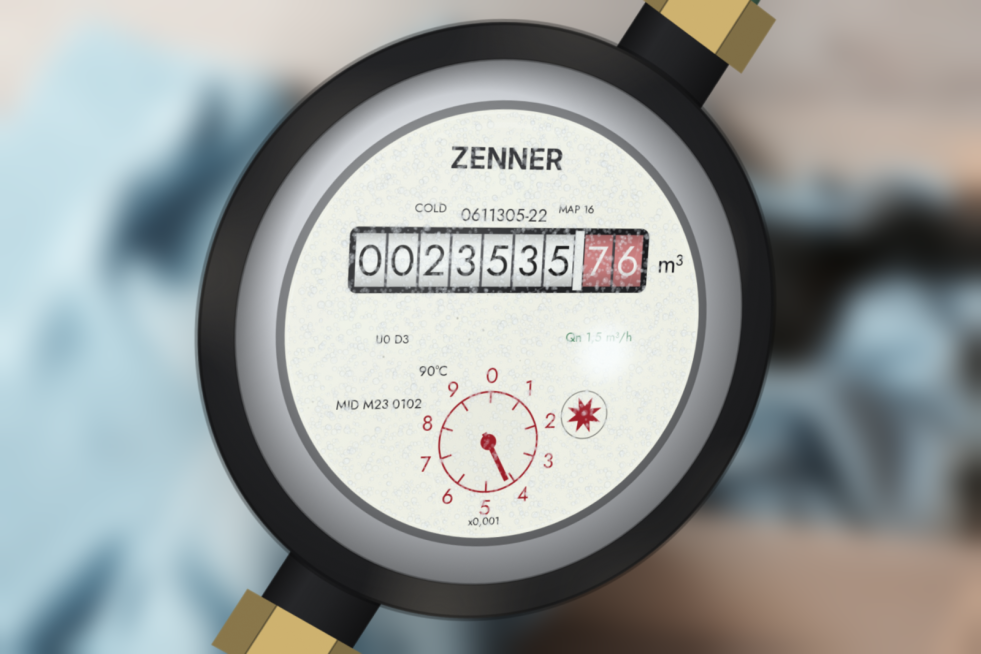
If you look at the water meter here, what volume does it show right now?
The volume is 23535.764 m³
